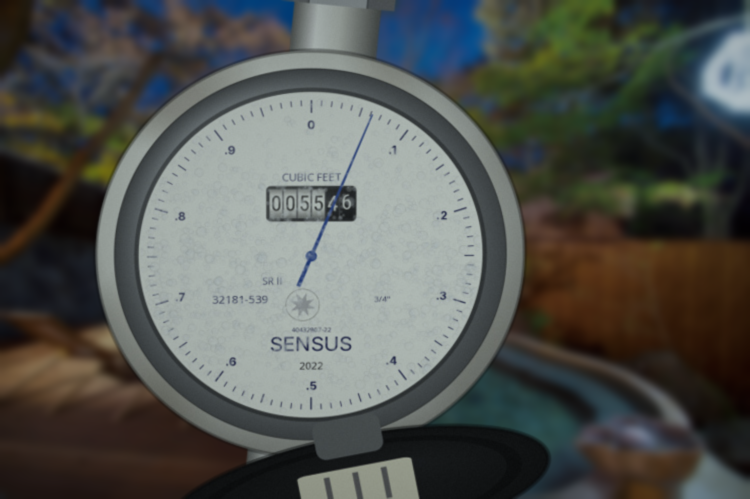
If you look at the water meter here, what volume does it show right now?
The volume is 5546.06 ft³
